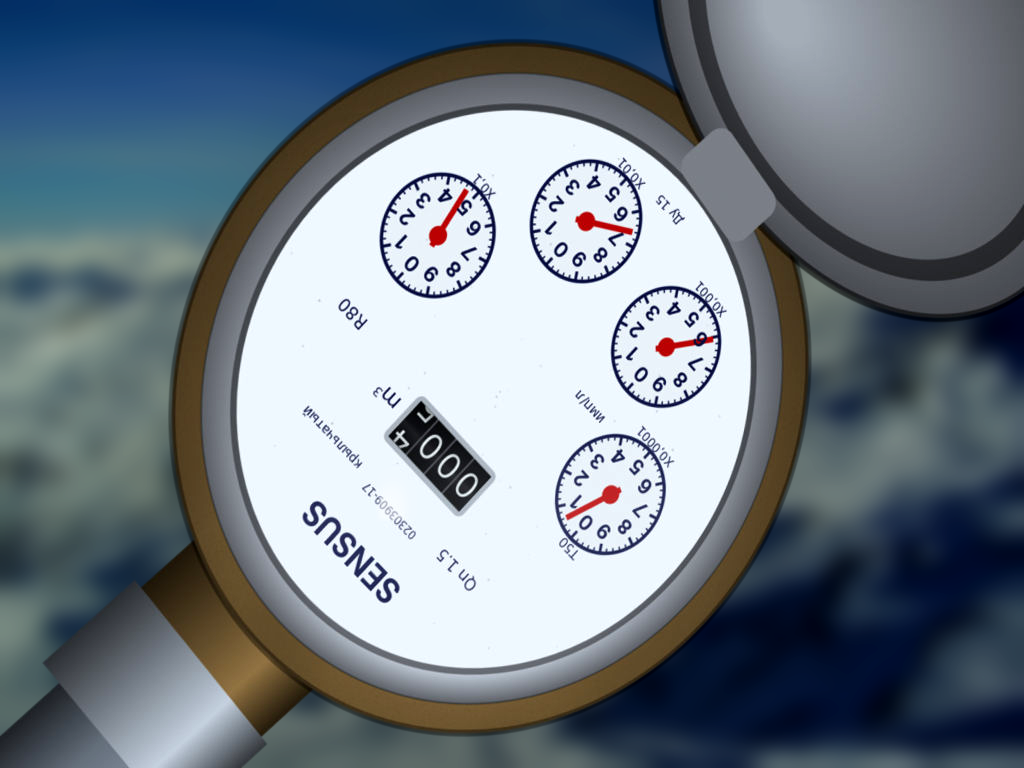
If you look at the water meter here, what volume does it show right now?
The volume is 4.4660 m³
